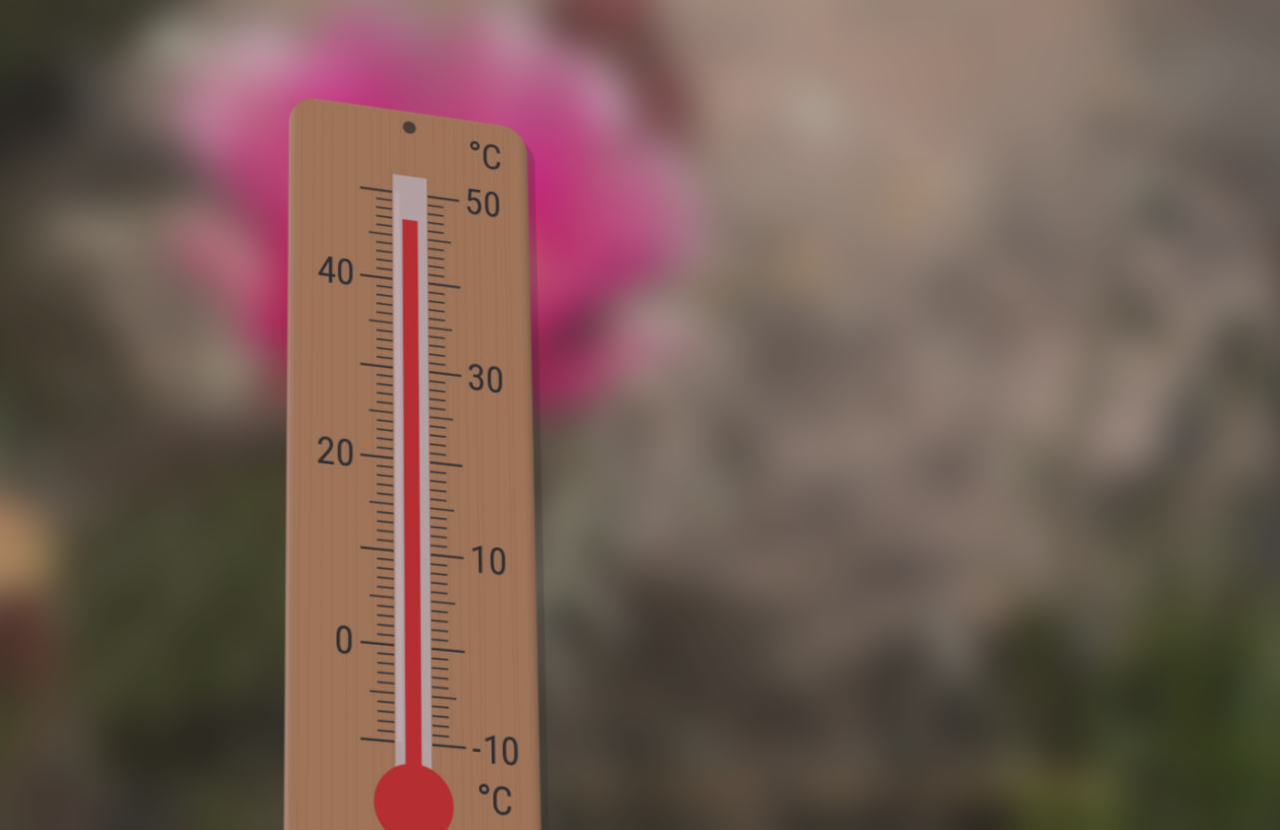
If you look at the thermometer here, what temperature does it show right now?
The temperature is 47 °C
